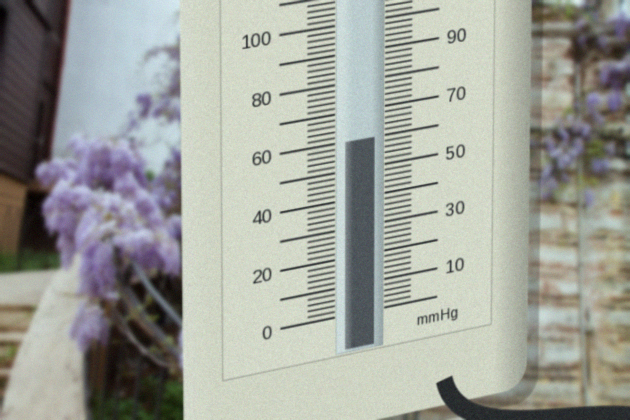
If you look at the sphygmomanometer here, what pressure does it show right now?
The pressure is 60 mmHg
